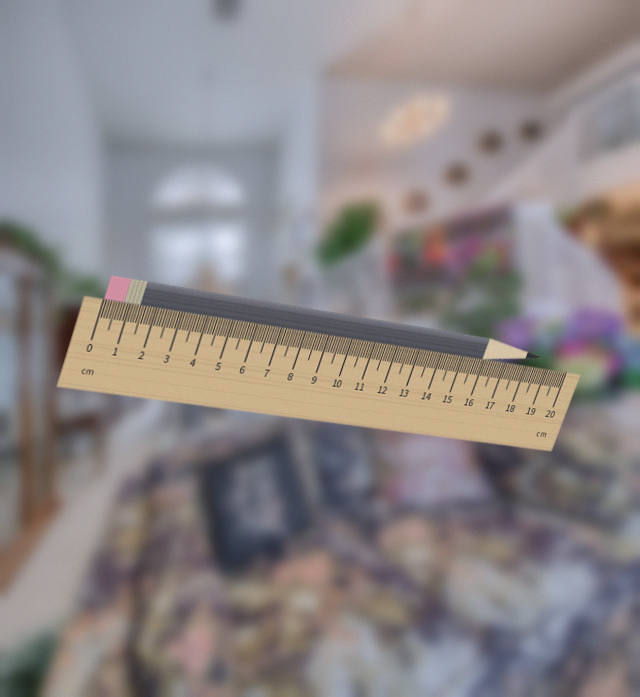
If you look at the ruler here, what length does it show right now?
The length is 18.5 cm
